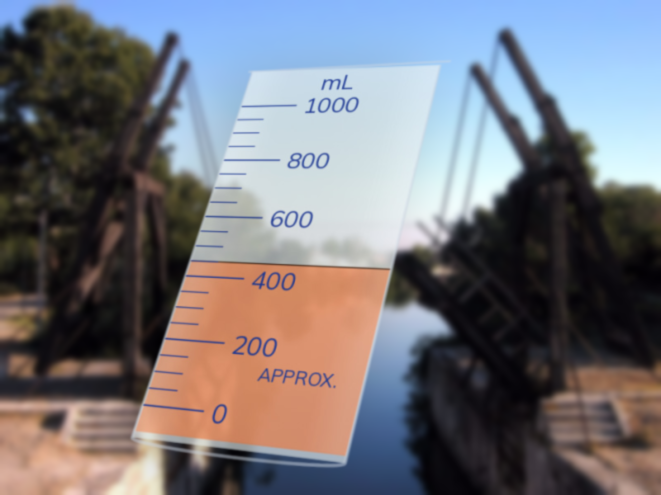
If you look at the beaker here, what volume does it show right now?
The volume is 450 mL
